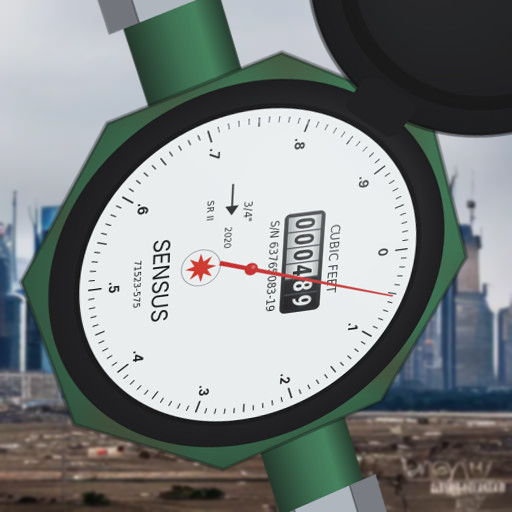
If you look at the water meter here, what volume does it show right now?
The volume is 489.05 ft³
